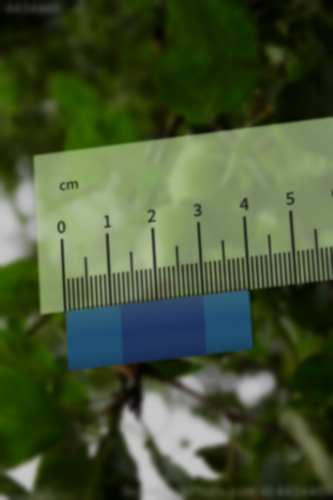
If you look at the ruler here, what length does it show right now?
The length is 4 cm
